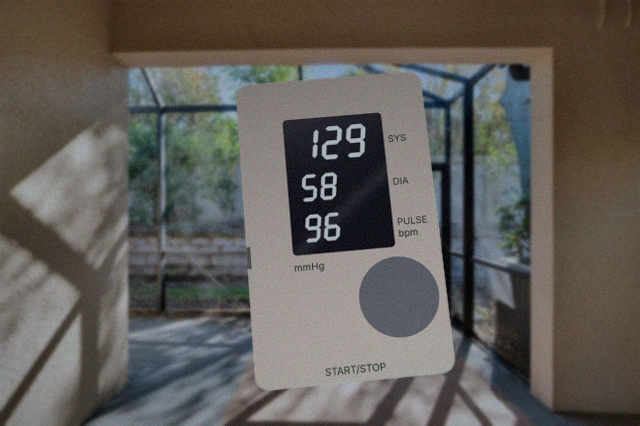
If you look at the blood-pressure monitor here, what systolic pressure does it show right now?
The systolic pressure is 129 mmHg
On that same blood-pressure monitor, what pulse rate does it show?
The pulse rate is 96 bpm
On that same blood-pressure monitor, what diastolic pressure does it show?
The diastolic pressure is 58 mmHg
